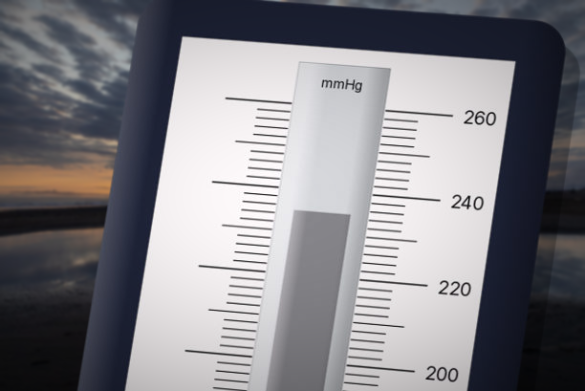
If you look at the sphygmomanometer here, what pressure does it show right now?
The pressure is 235 mmHg
